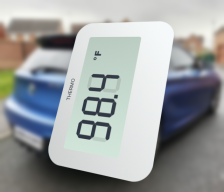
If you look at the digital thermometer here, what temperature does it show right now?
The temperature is 98.4 °F
